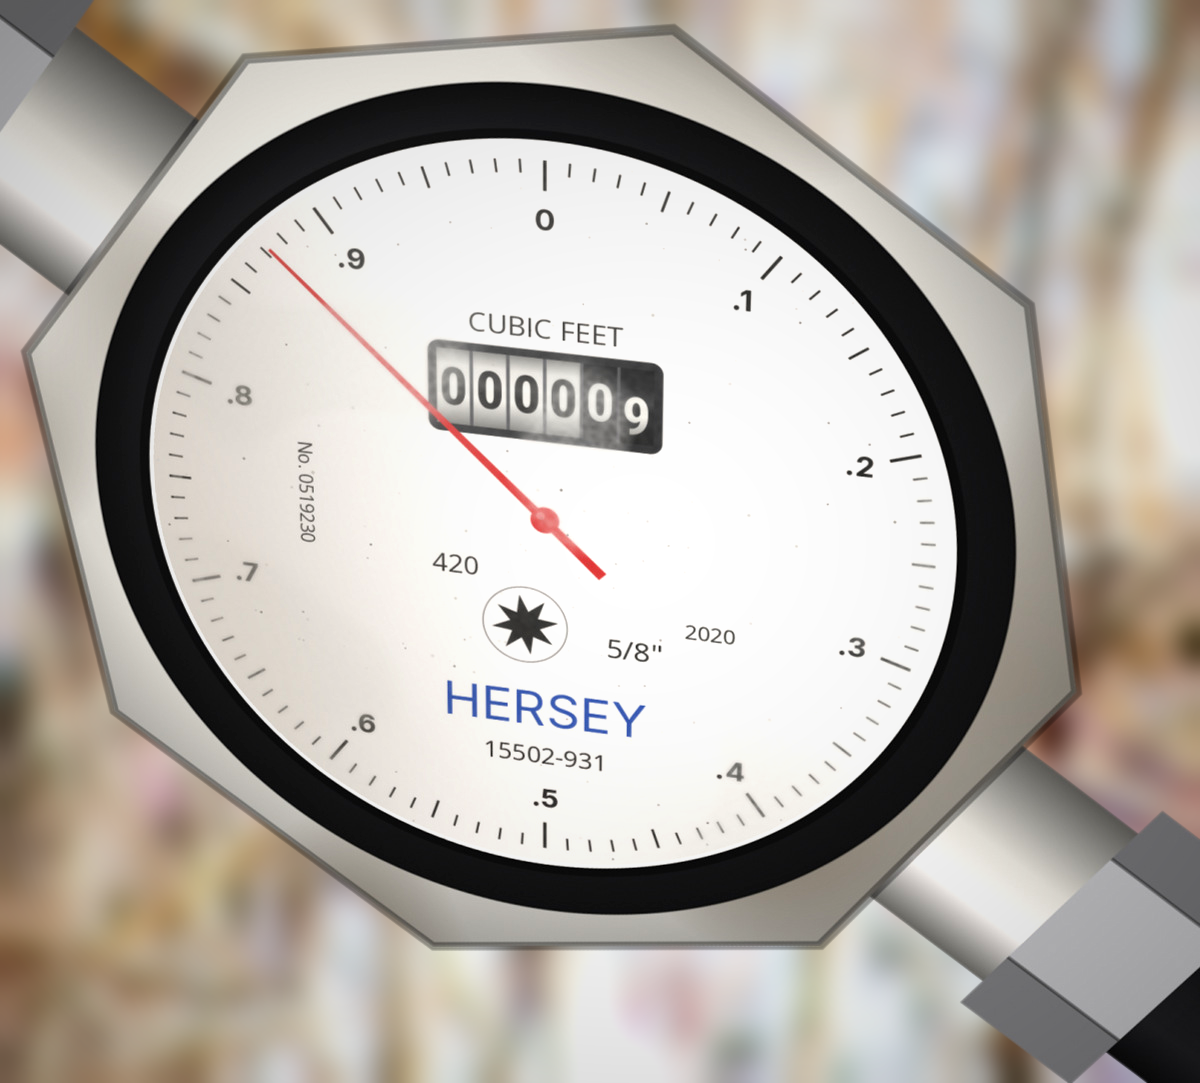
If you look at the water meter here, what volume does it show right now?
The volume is 8.87 ft³
